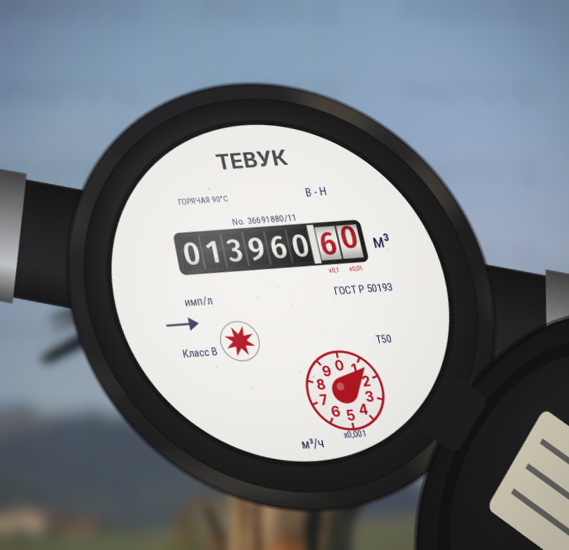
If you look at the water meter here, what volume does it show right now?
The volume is 13960.601 m³
